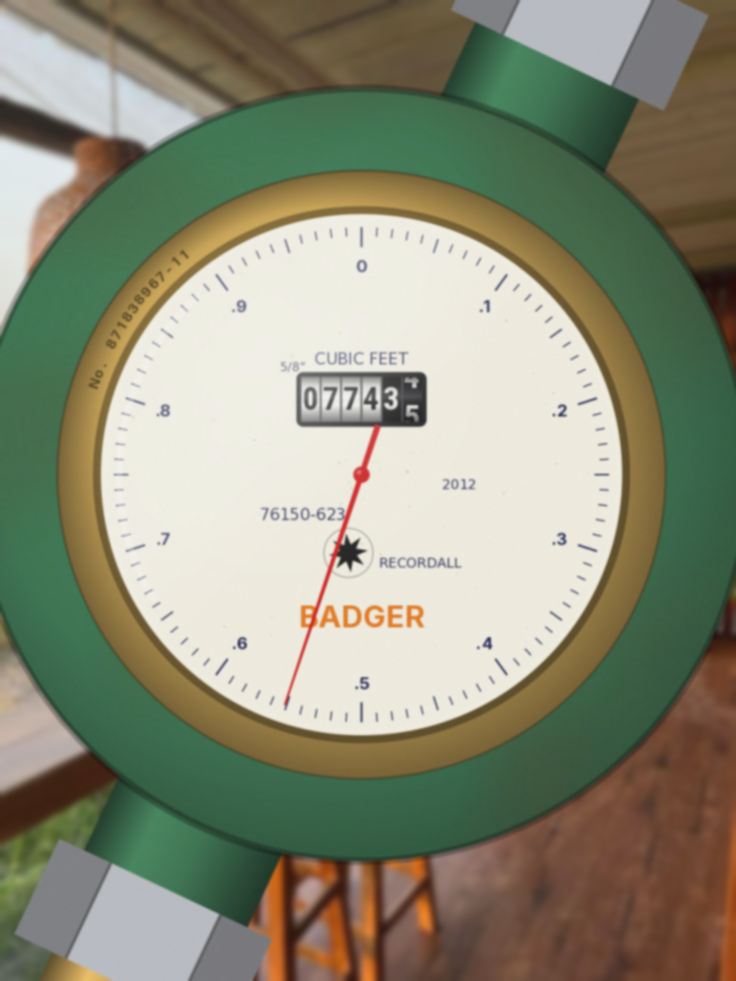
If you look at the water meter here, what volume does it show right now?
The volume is 77434.55 ft³
